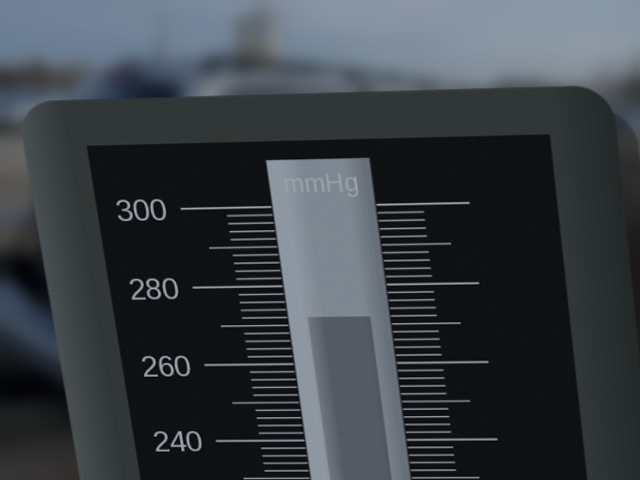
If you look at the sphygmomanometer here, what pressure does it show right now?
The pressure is 272 mmHg
